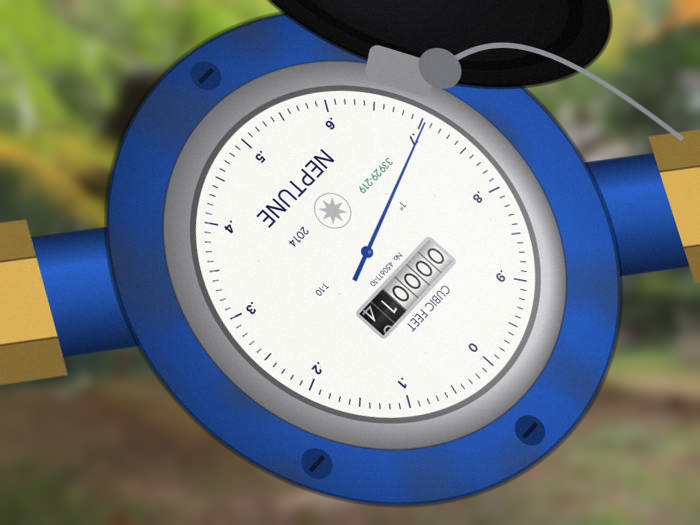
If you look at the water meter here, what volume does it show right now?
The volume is 13.70 ft³
